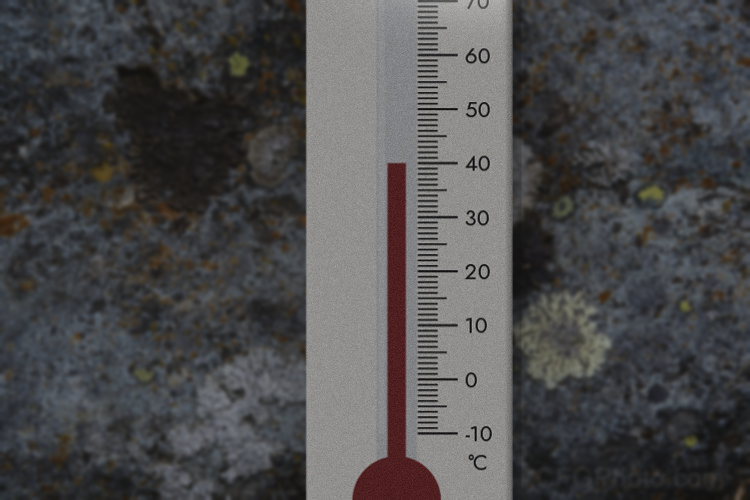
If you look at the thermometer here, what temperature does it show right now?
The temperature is 40 °C
